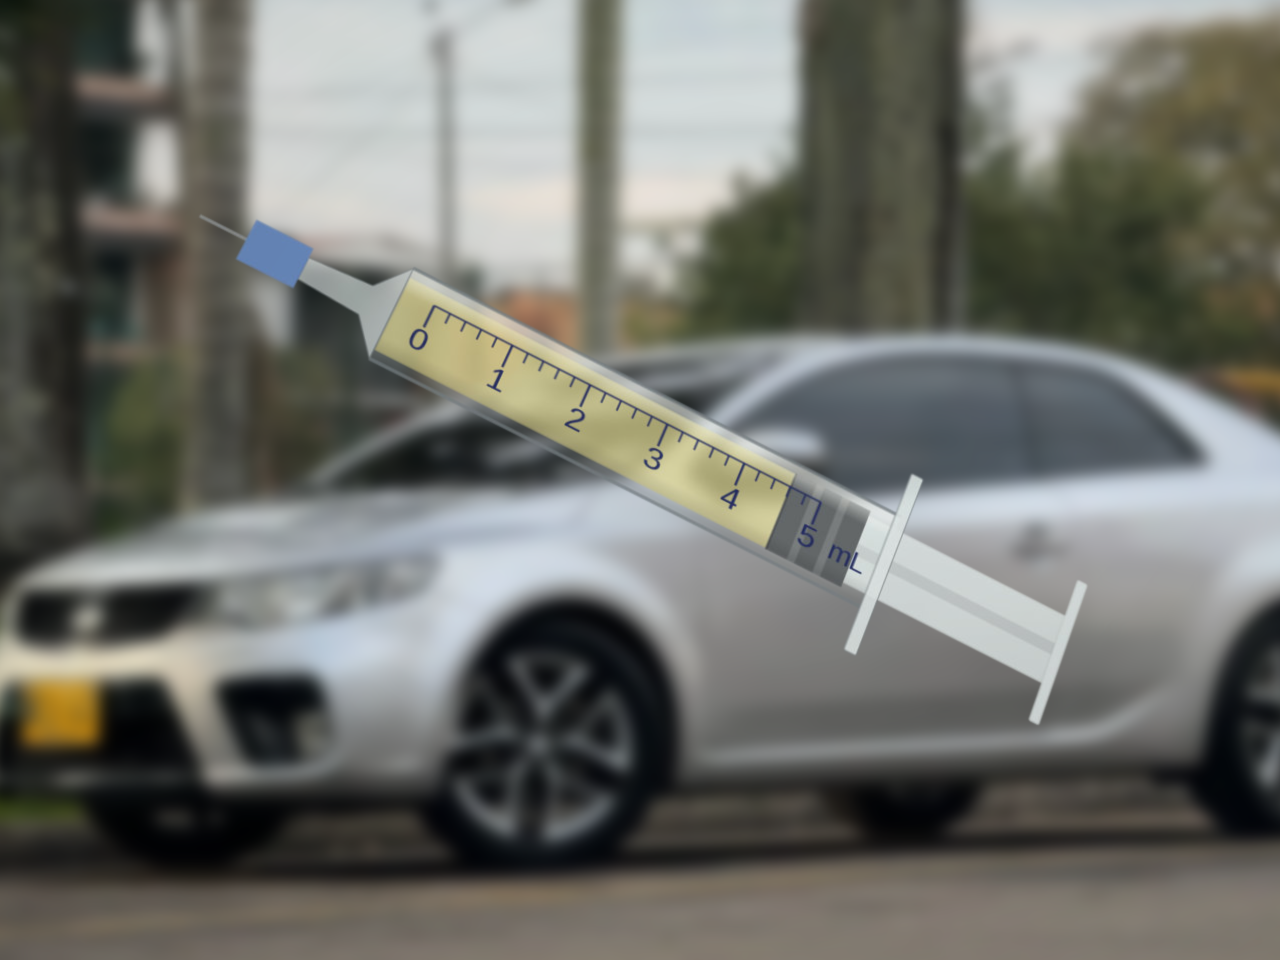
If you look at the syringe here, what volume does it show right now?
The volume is 4.6 mL
